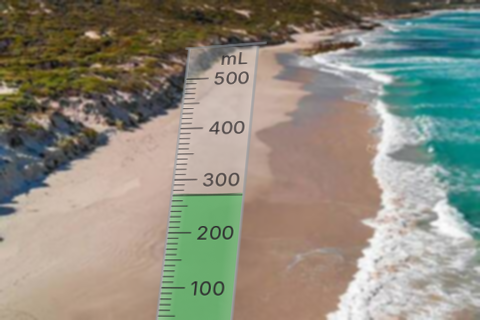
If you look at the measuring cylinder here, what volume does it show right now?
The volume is 270 mL
